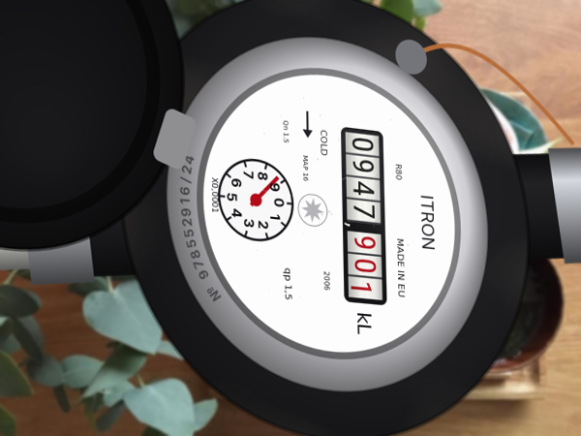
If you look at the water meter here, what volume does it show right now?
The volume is 947.9008 kL
